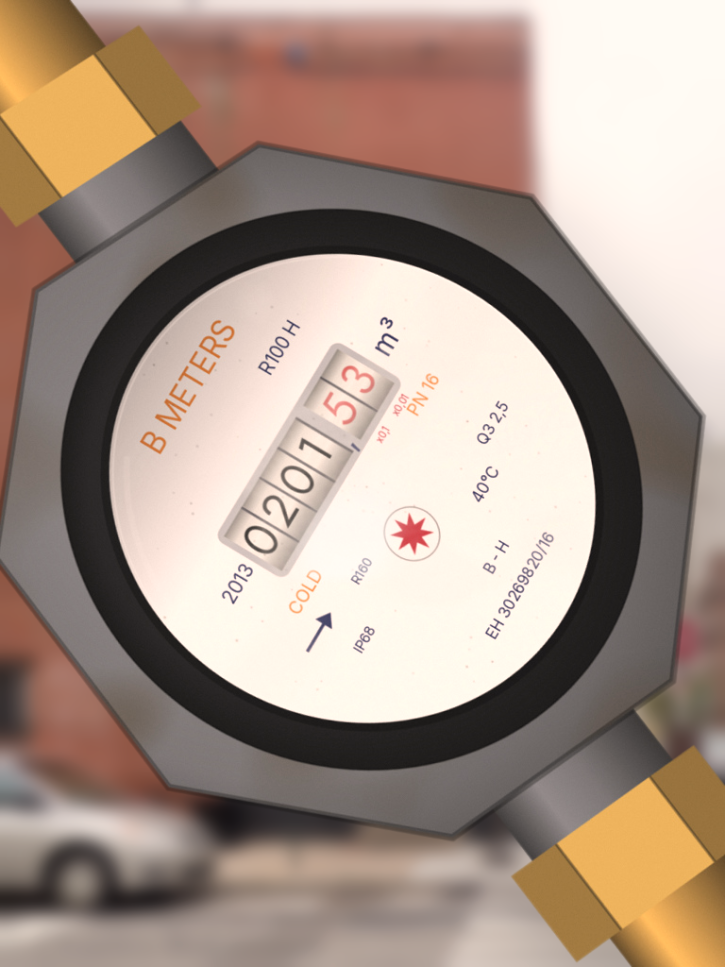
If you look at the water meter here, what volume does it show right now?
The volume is 201.53 m³
